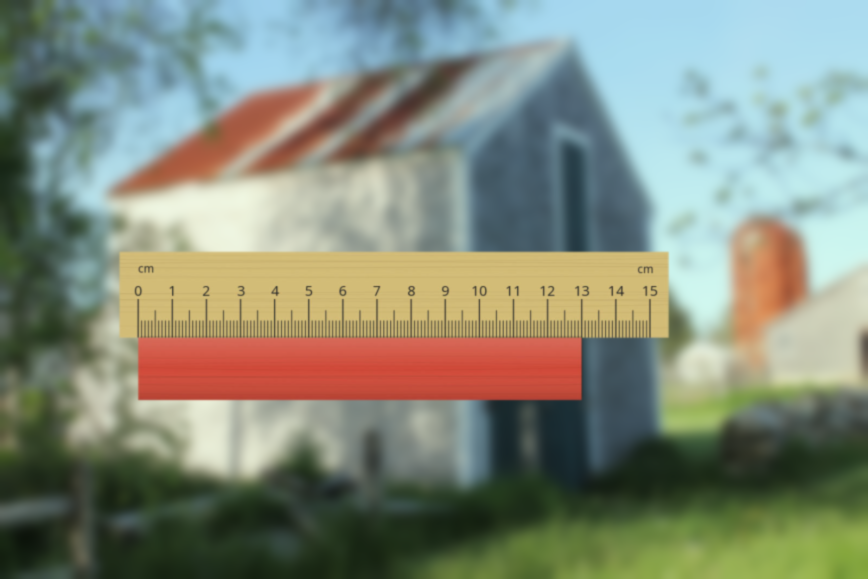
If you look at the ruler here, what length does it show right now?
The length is 13 cm
